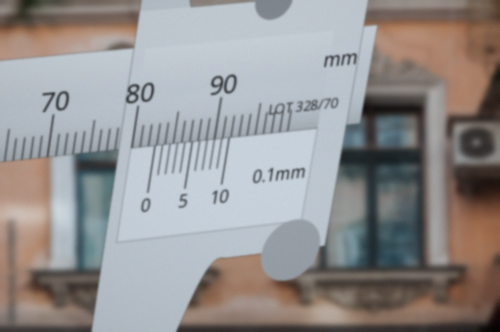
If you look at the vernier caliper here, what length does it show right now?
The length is 82.8 mm
